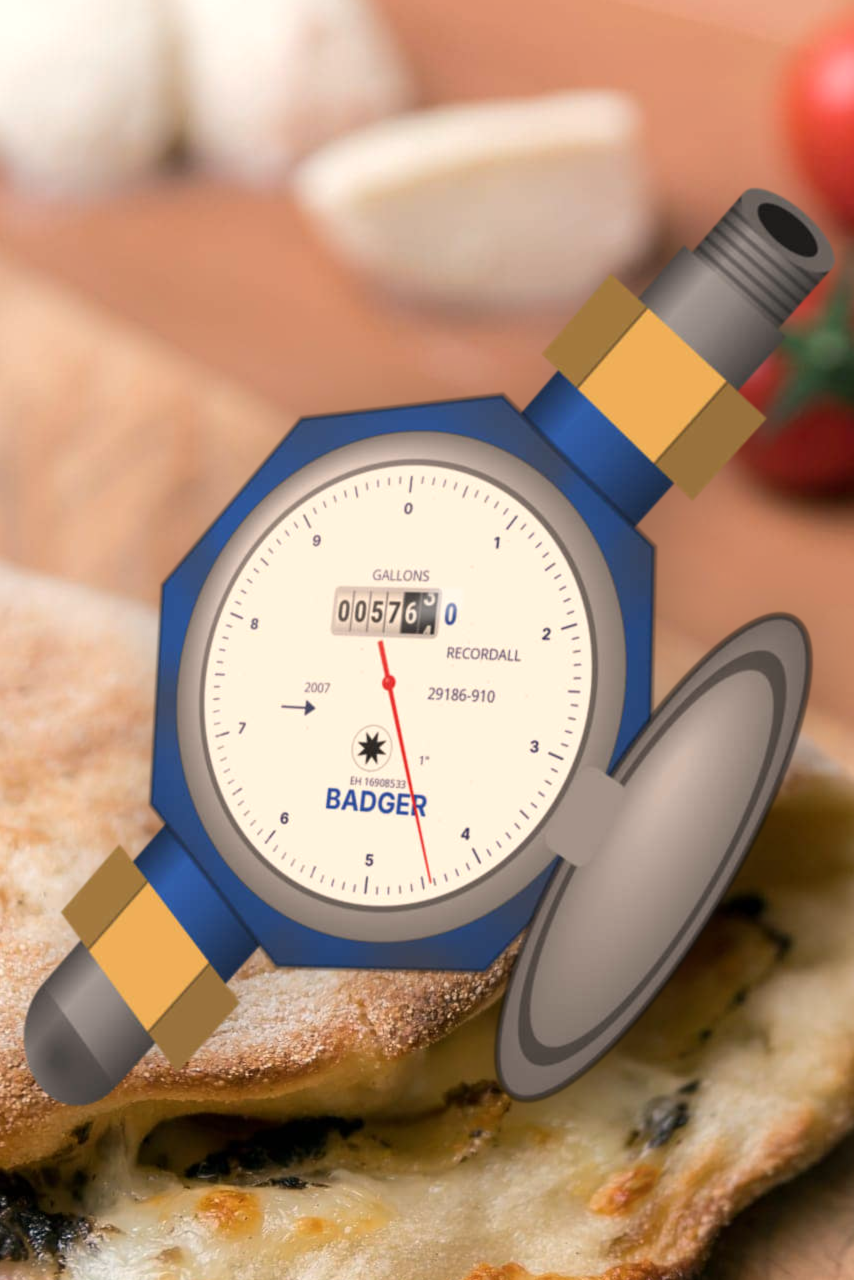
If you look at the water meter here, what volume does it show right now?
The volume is 57634.4 gal
